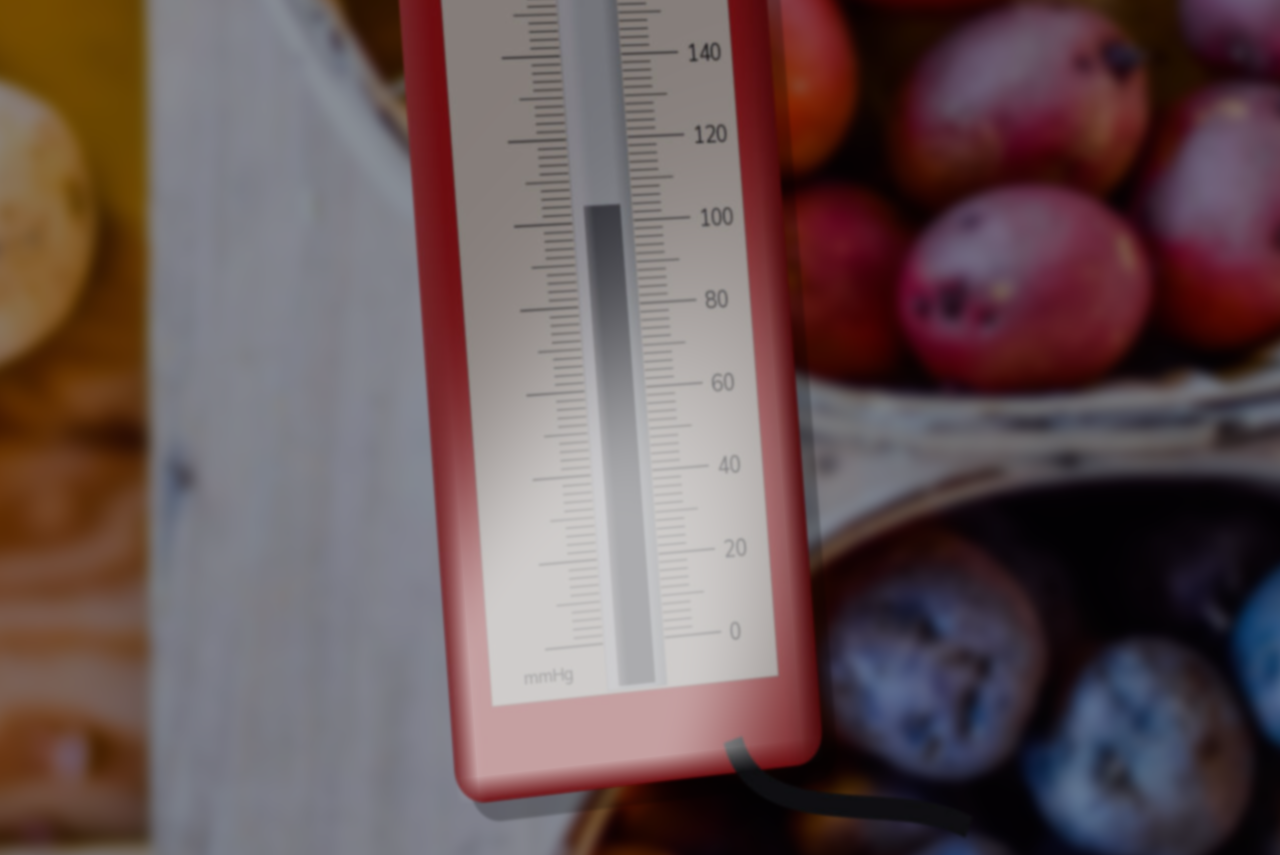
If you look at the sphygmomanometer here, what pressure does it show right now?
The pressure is 104 mmHg
